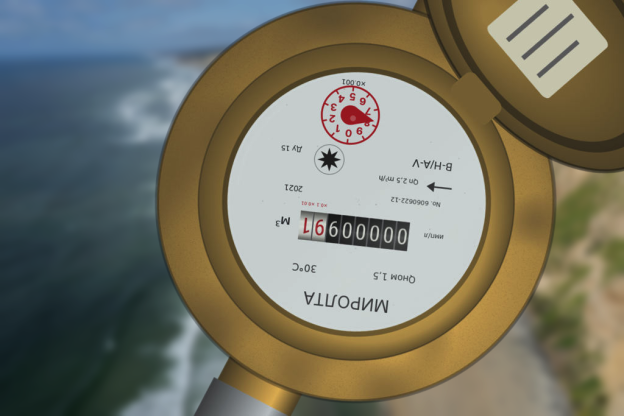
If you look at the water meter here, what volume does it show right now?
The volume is 9.917 m³
